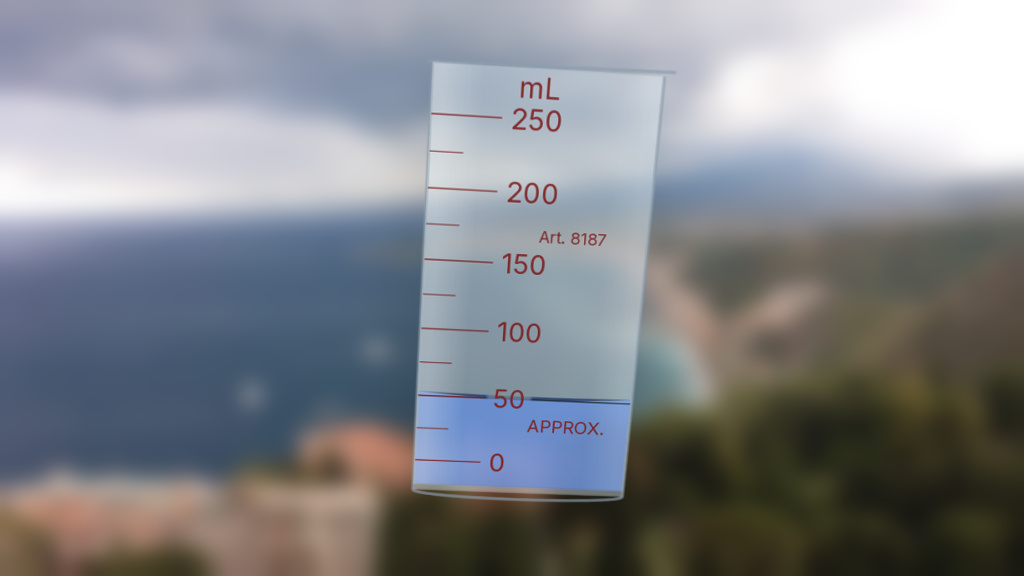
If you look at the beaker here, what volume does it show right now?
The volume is 50 mL
